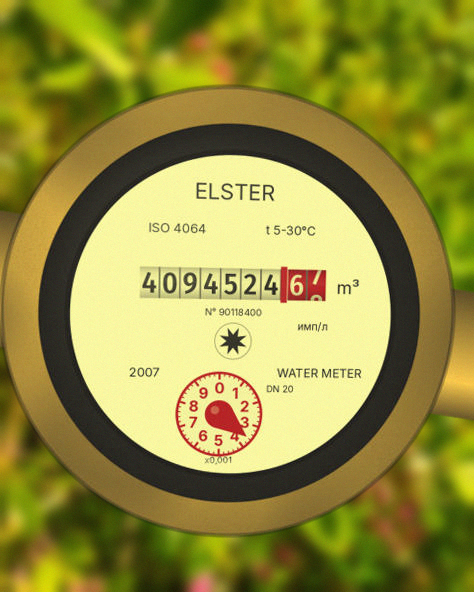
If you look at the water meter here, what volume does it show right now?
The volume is 4094524.673 m³
